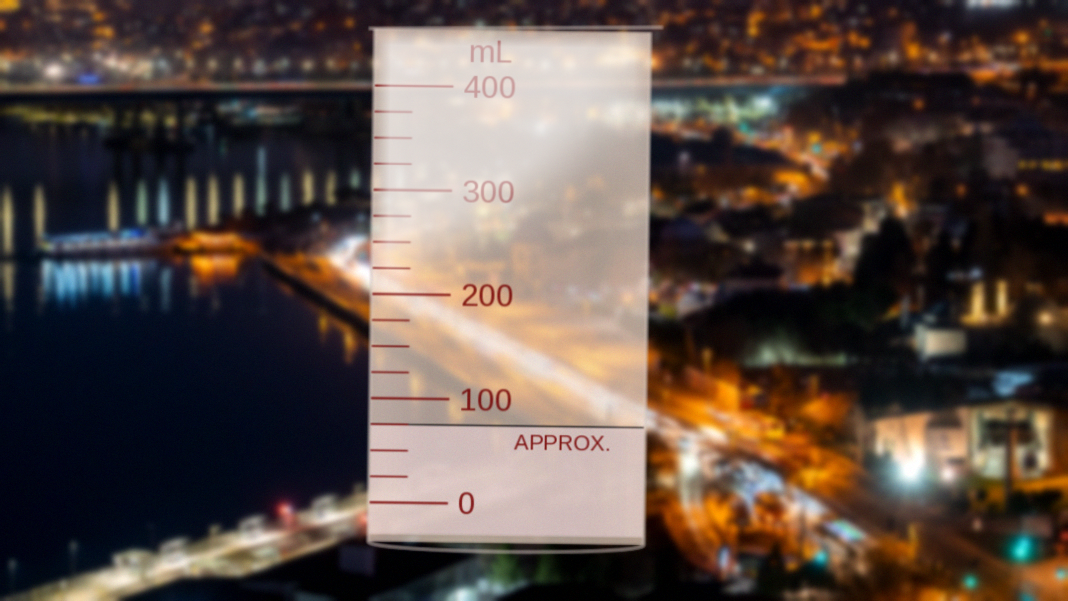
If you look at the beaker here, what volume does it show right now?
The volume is 75 mL
